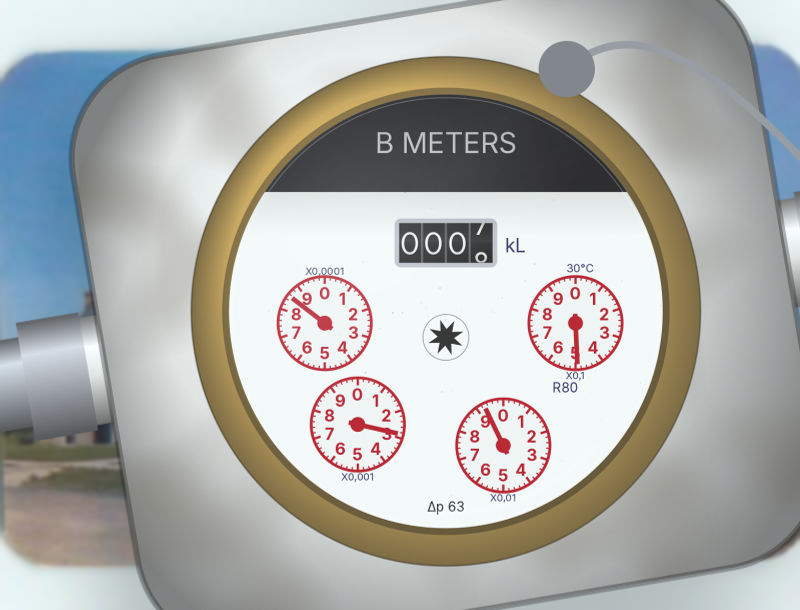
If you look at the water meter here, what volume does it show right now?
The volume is 7.4928 kL
